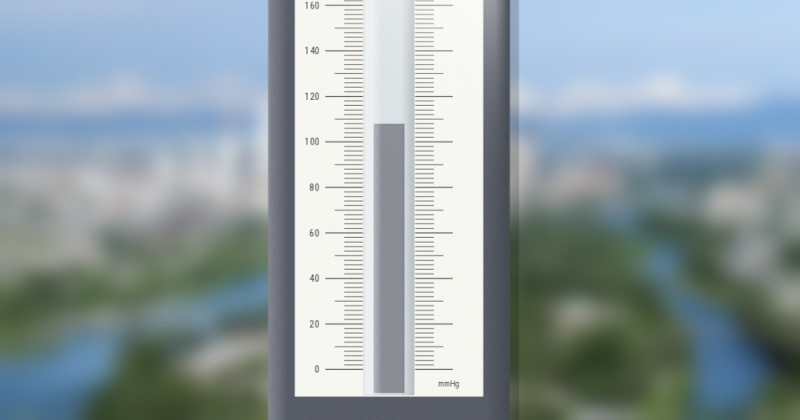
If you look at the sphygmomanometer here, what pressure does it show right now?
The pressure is 108 mmHg
